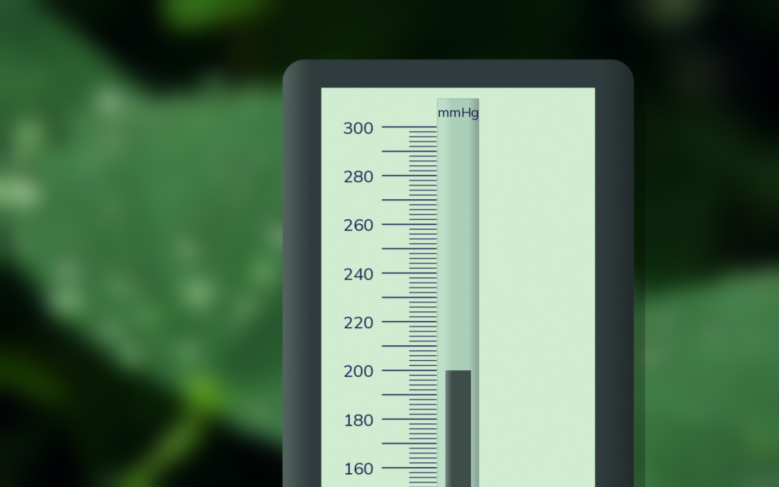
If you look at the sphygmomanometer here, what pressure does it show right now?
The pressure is 200 mmHg
